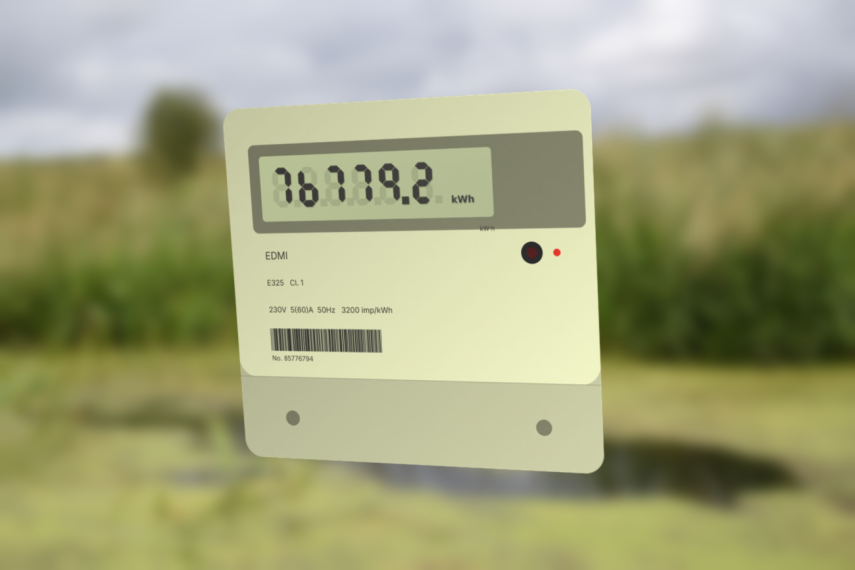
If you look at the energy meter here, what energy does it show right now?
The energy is 76779.2 kWh
